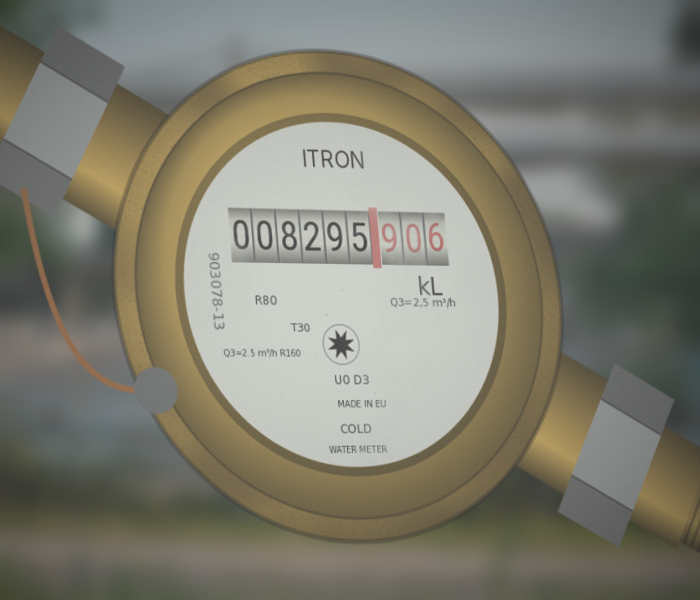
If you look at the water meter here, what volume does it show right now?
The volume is 8295.906 kL
